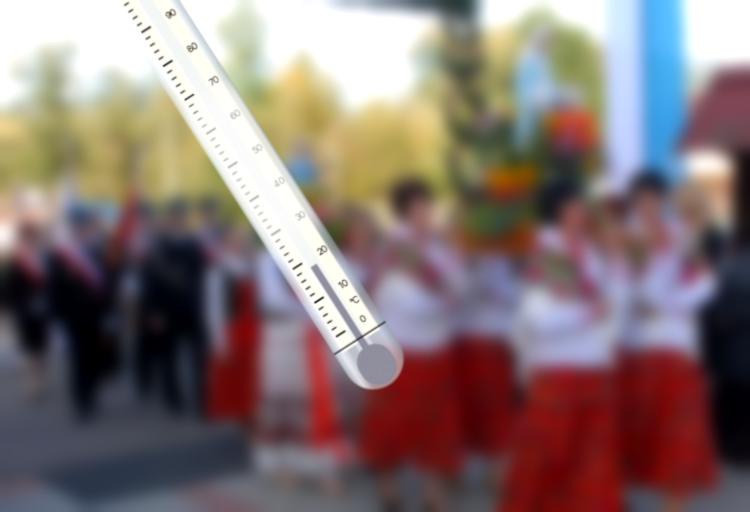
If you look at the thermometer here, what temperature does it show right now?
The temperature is 18 °C
